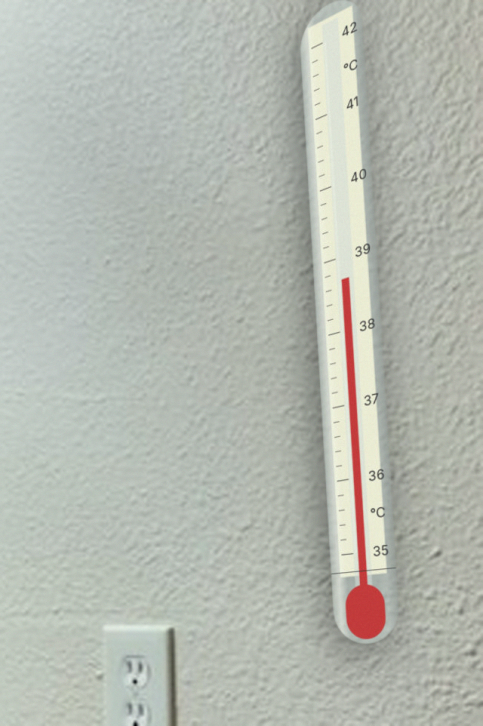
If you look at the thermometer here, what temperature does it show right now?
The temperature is 38.7 °C
